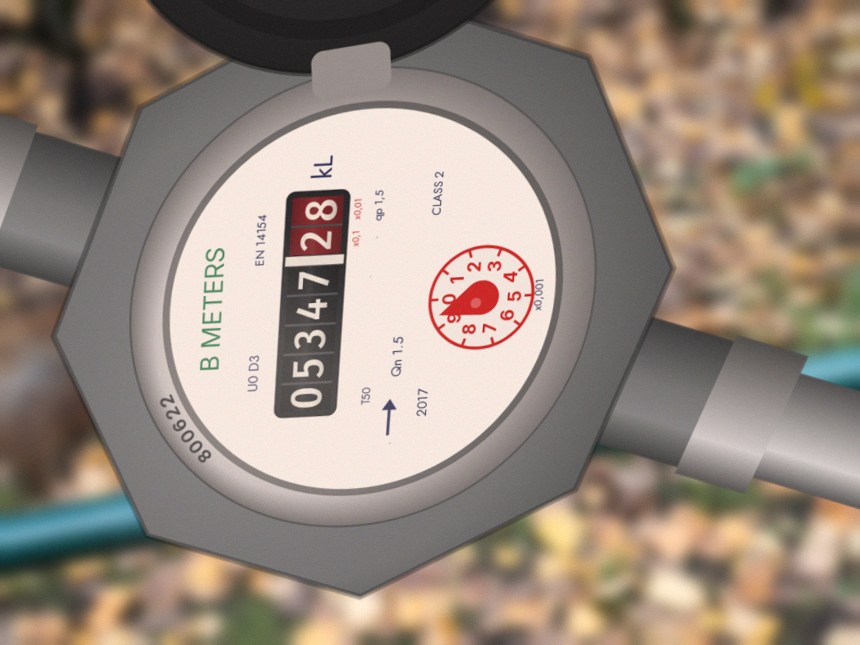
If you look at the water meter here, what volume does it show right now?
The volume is 5347.279 kL
